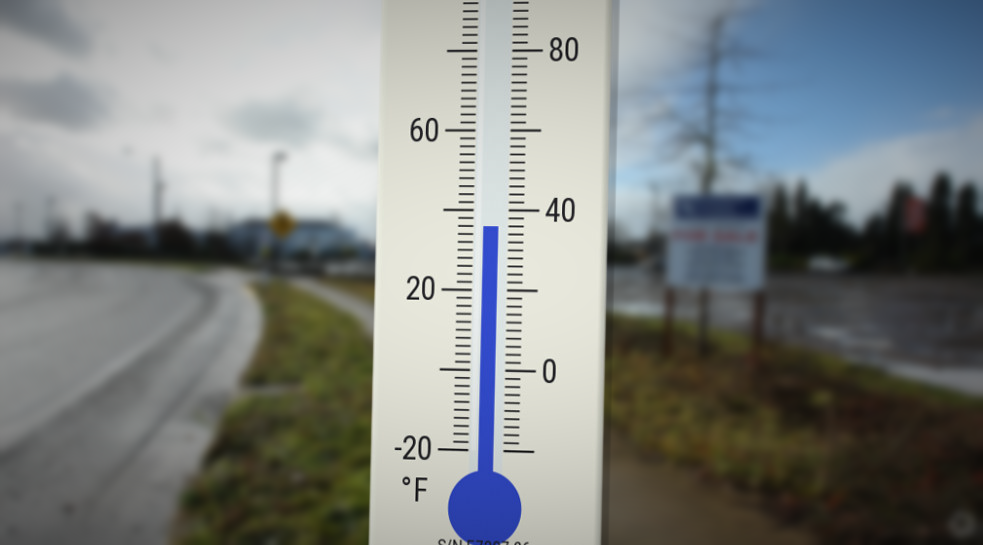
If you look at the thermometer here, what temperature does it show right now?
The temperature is 36 °F
